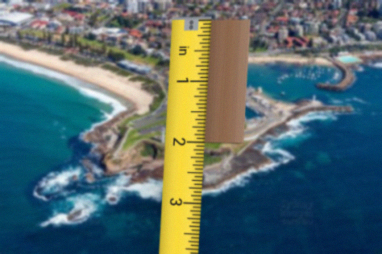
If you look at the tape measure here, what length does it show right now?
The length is 2 in
